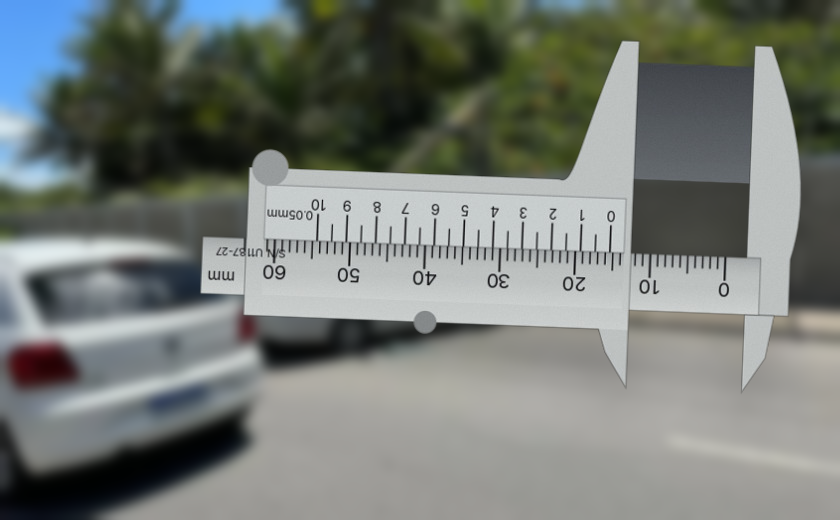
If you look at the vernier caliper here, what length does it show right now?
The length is 15.4 mm
